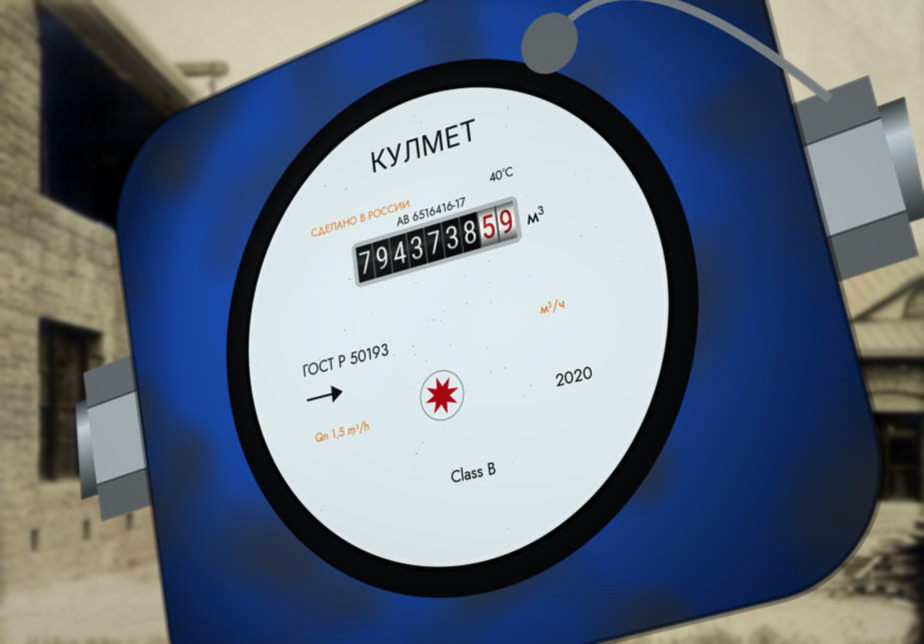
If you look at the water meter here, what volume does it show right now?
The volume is 7943738.59 m³
